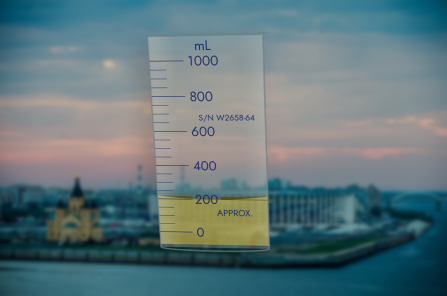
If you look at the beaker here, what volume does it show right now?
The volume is 200 mL
